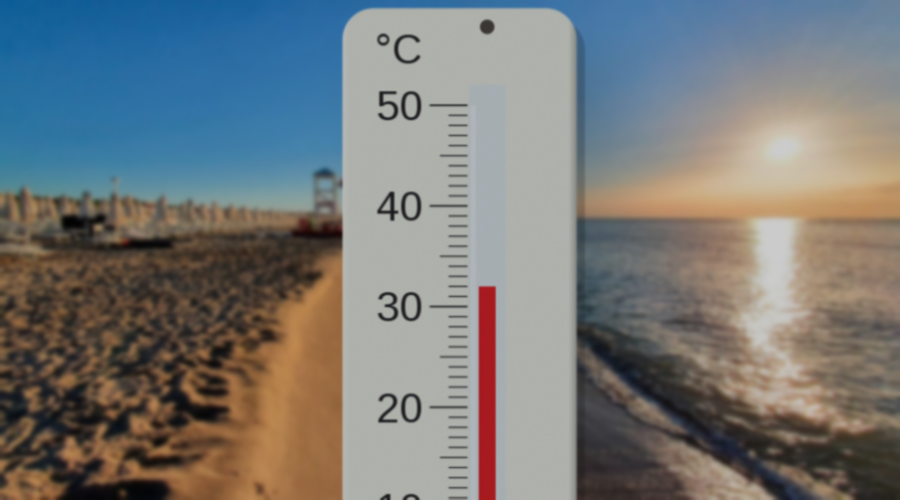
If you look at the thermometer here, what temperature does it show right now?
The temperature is 32 °C
